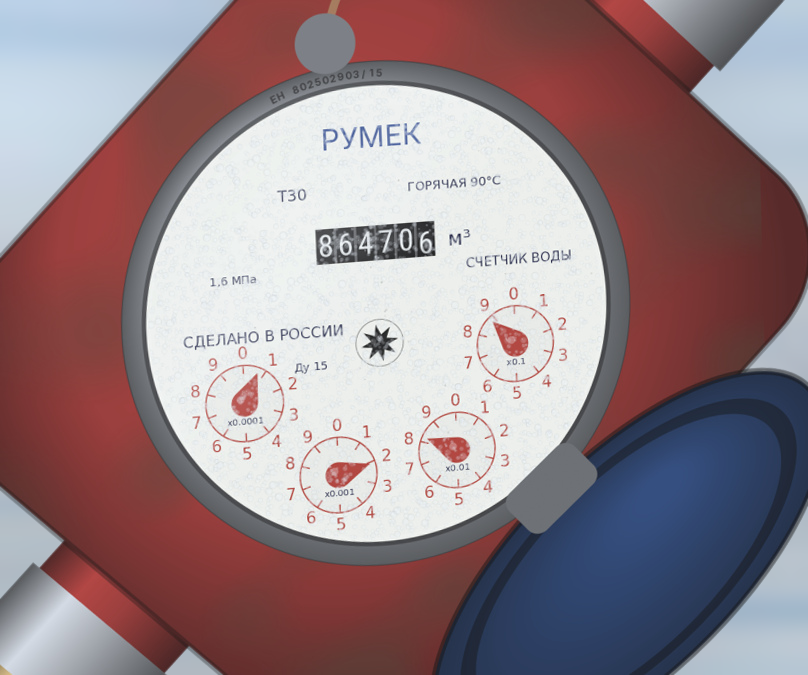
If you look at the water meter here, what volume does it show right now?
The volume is 864705.8820 m³
